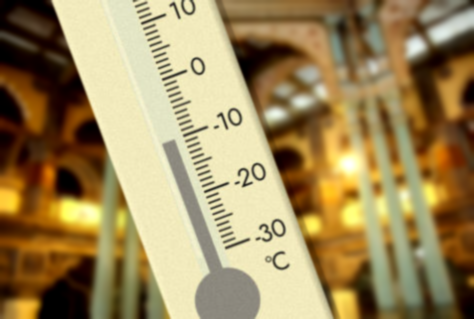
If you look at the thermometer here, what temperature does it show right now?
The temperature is -10 °C
